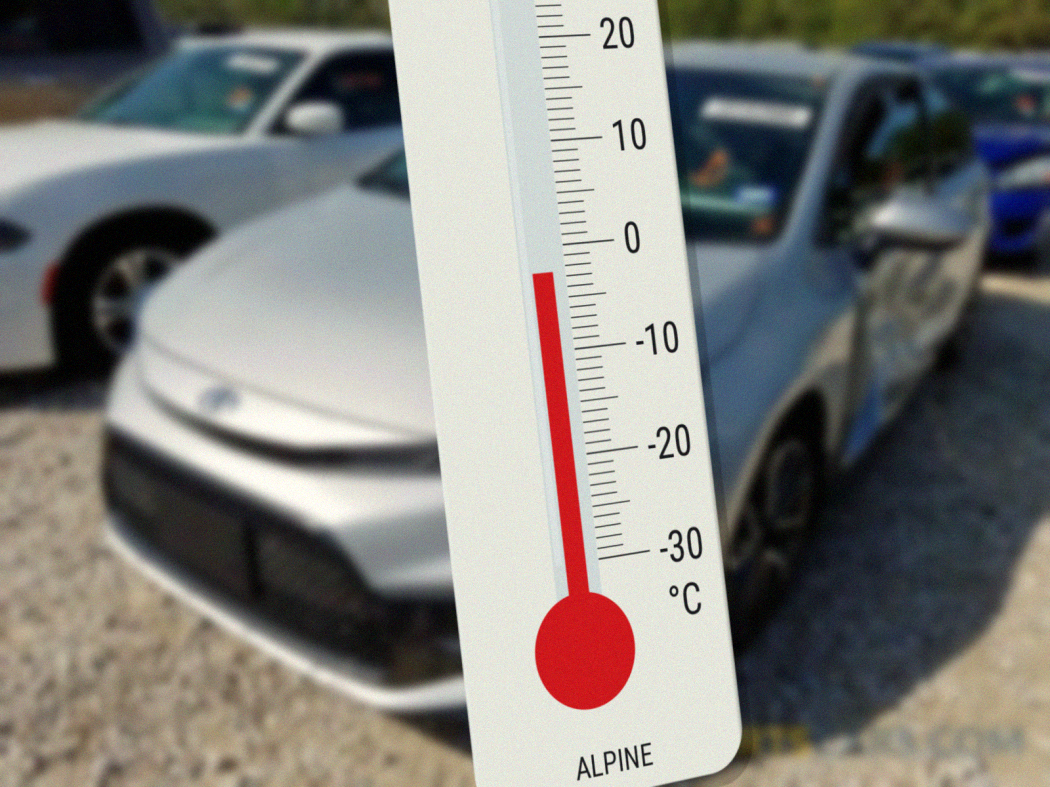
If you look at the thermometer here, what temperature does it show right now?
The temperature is -2.5 °C
